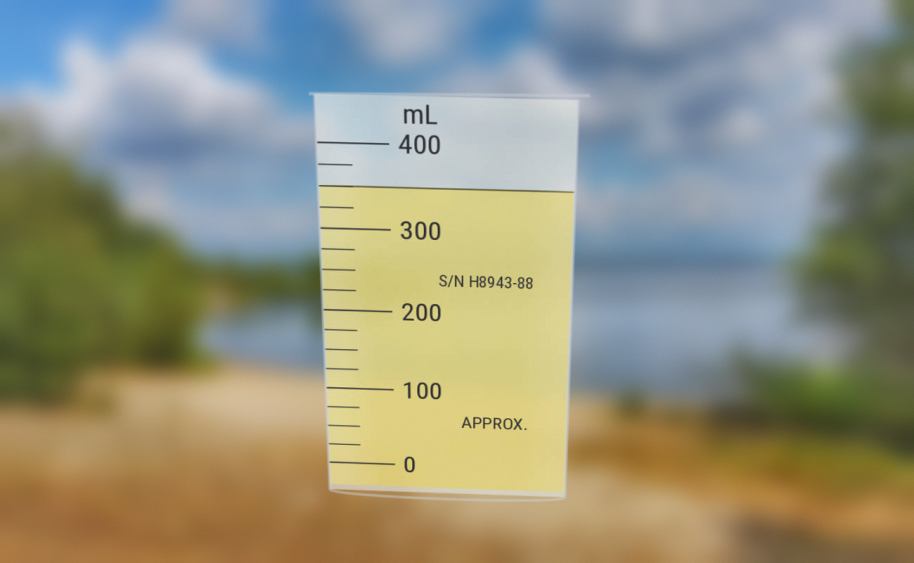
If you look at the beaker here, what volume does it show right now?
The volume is 350 mL
